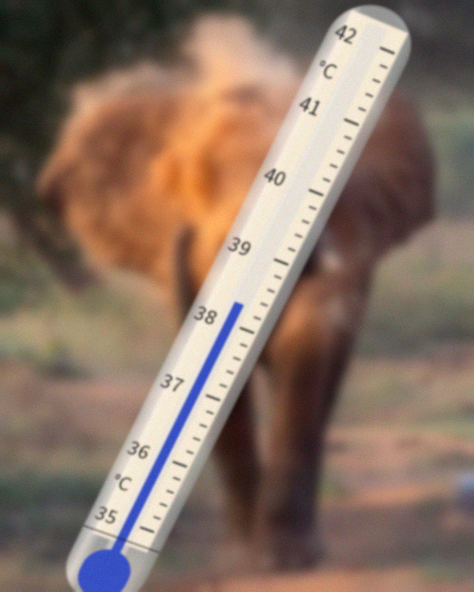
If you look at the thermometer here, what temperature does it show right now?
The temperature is 38.3 °C
